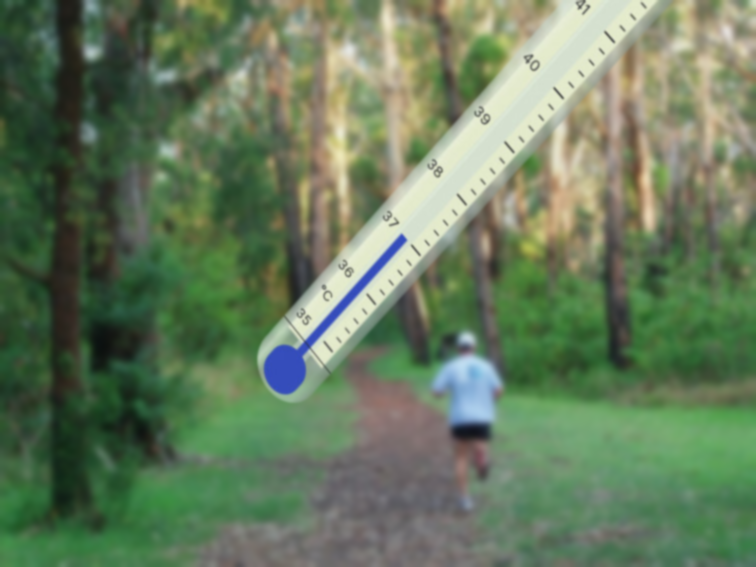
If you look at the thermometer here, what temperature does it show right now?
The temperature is 37 °C
